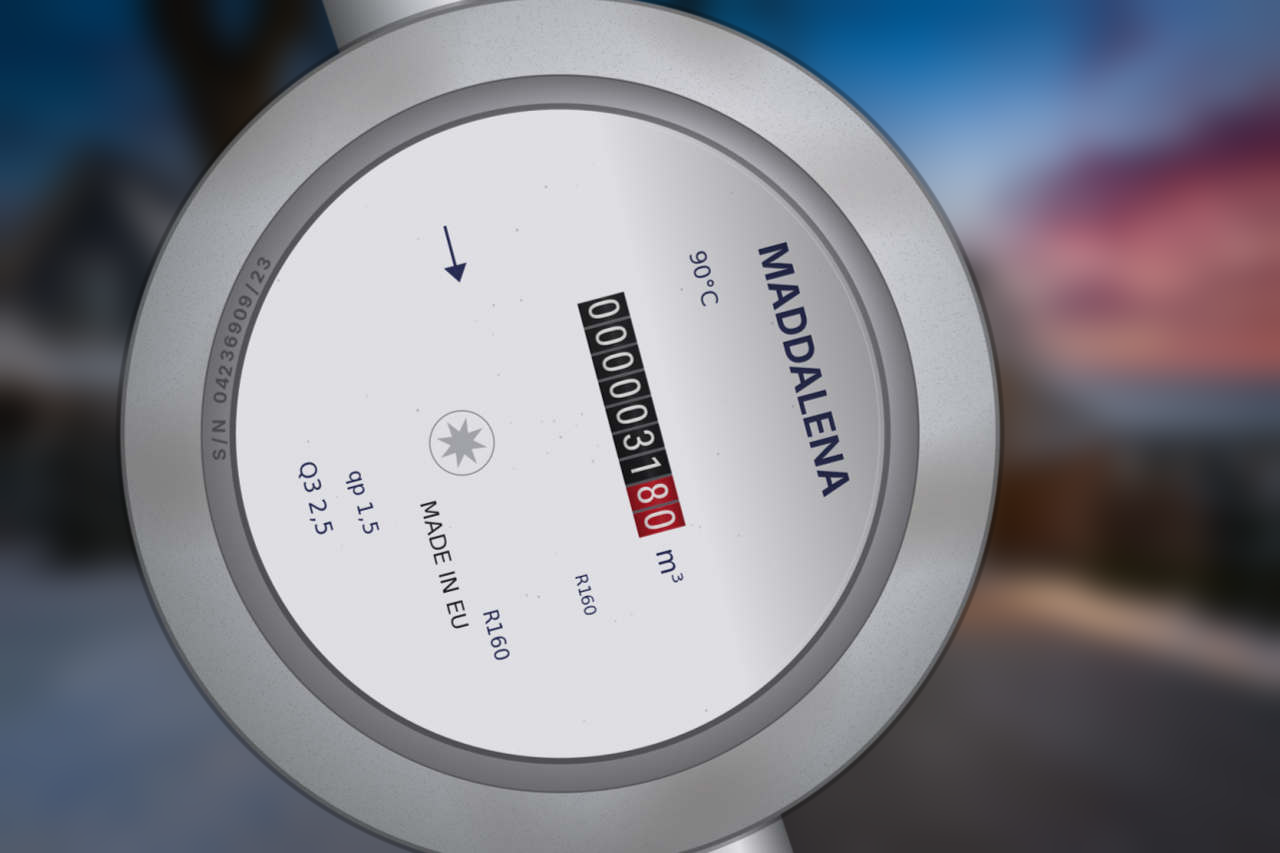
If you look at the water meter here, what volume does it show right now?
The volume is 31.80 m³
